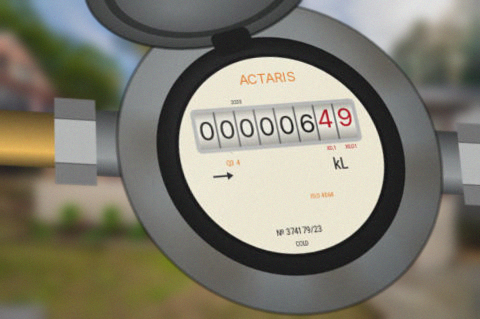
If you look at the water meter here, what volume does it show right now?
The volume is 6.49 kL
